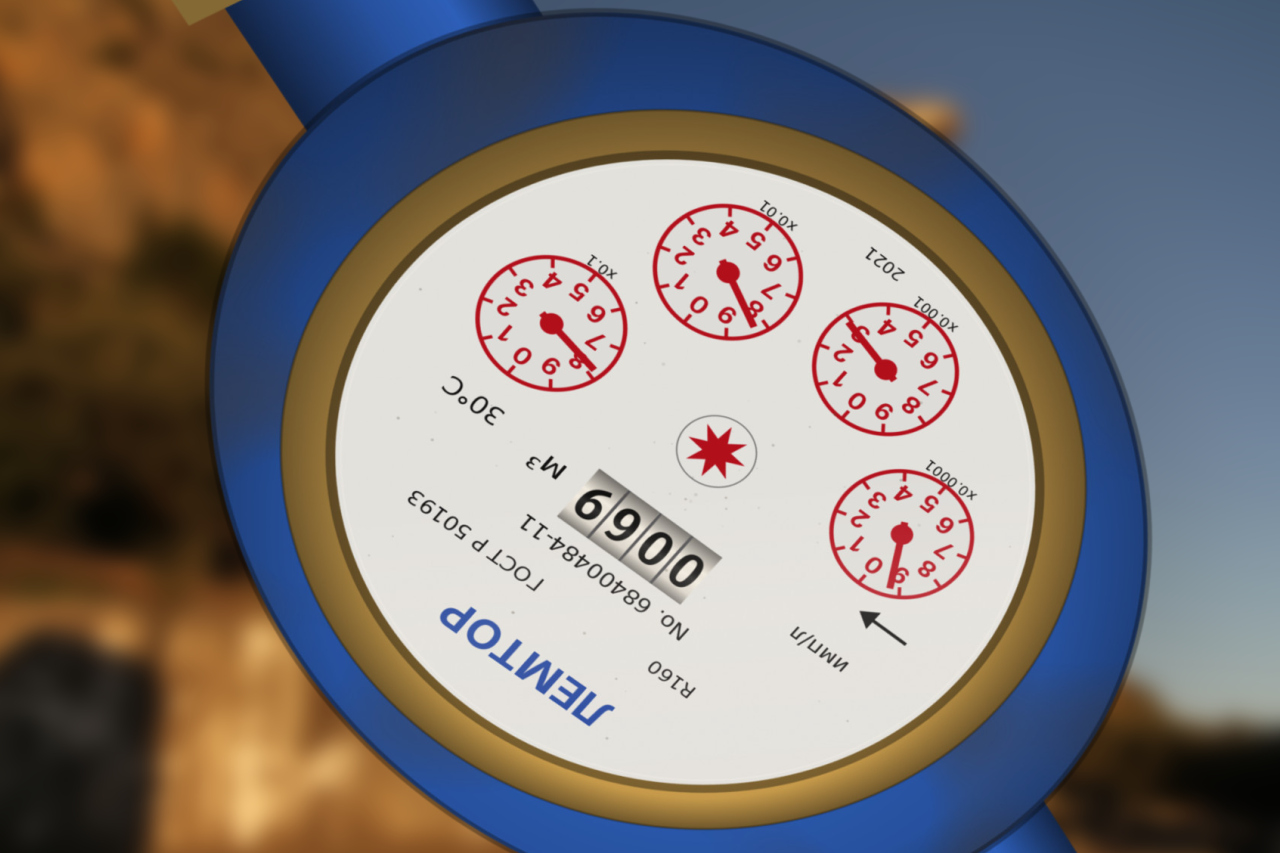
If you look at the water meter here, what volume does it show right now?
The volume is 69.7829 m³
